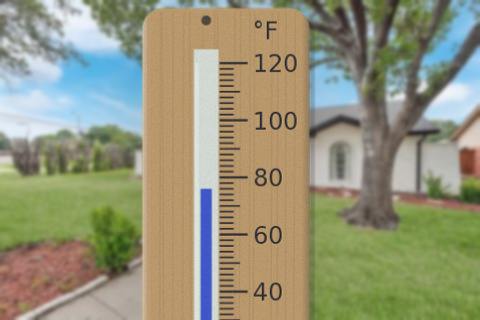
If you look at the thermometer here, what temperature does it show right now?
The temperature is 76 °F
